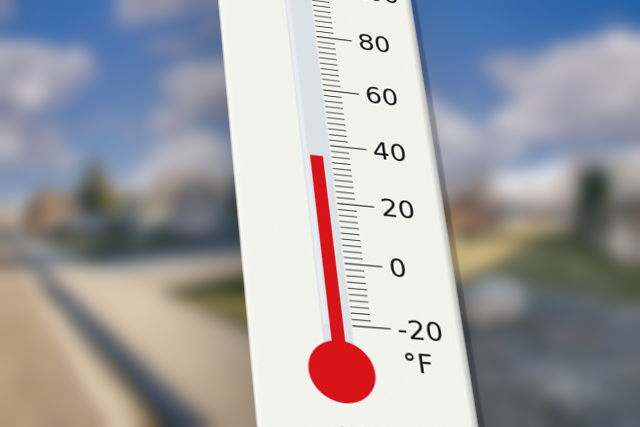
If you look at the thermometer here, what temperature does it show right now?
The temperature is 36 °F
